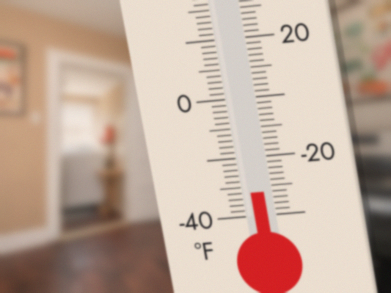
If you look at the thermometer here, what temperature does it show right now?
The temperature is -32 °F
